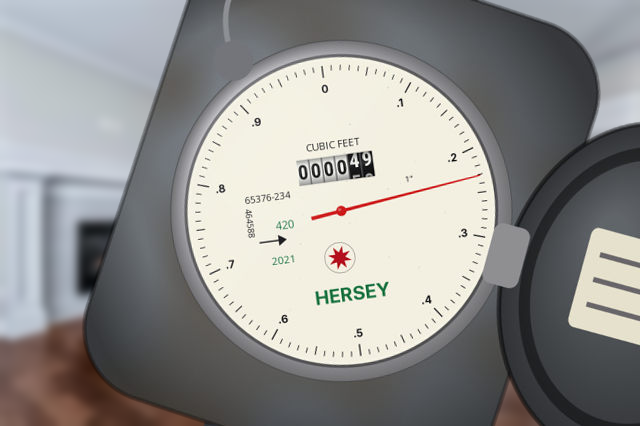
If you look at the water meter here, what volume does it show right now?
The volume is 49.23 ft³
